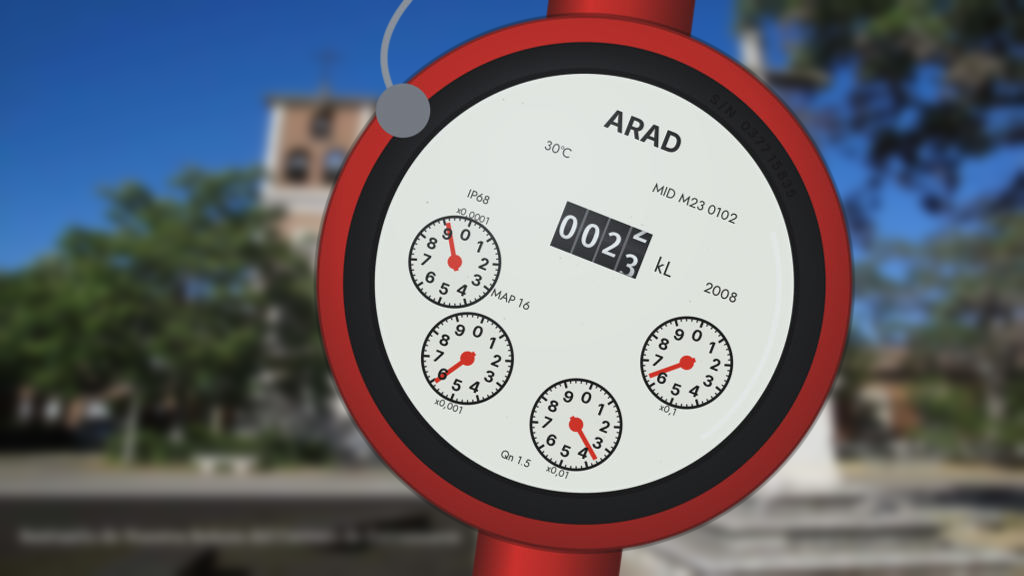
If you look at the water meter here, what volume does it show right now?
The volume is 22.6359 kL
